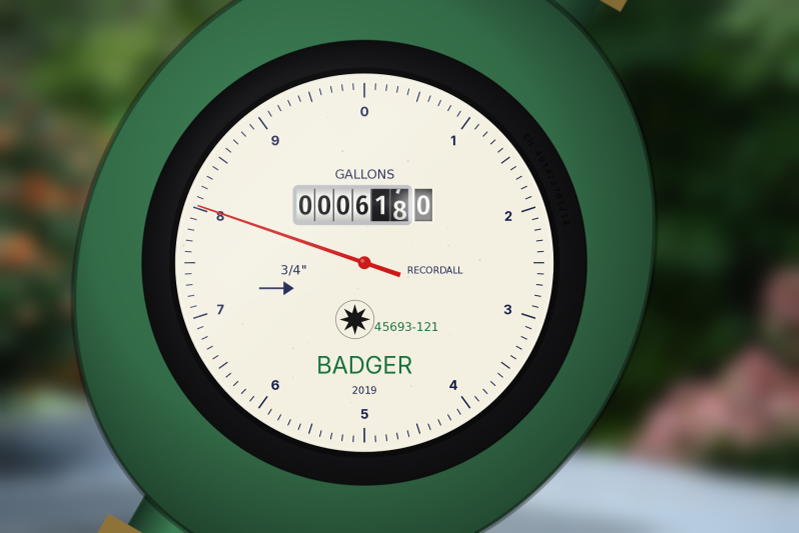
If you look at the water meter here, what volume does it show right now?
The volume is 6178.0 gal
